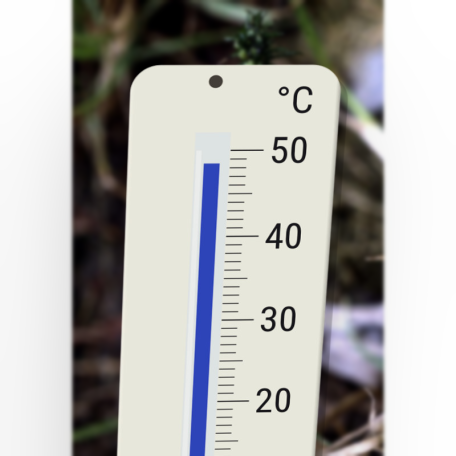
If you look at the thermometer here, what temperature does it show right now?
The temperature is 48.5 °C
